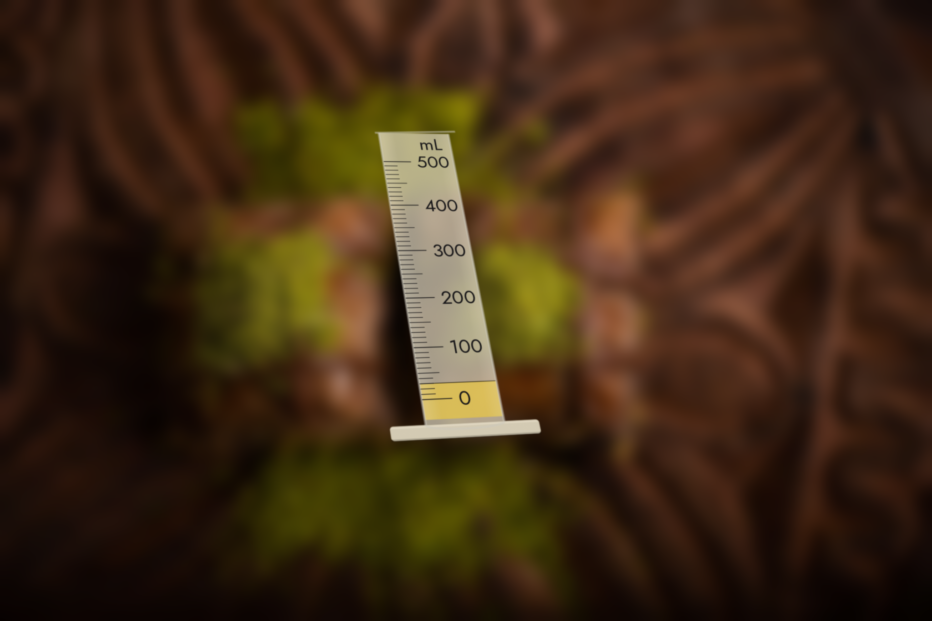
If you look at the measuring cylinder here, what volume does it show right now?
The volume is 30 mL
